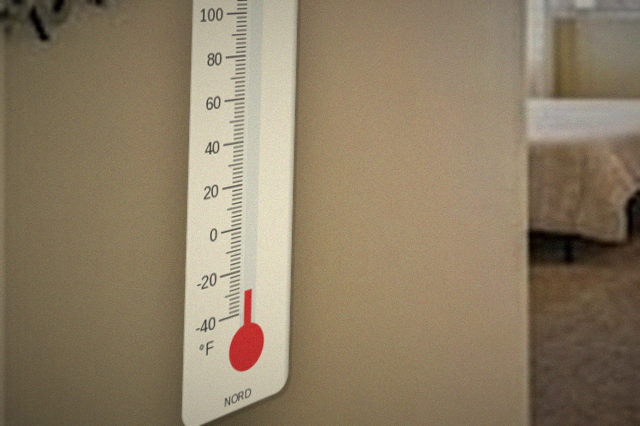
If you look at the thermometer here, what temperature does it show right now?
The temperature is -30 °F
